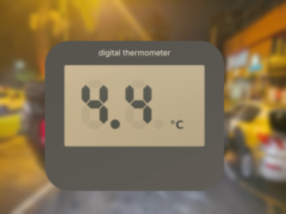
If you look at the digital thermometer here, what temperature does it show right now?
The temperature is 4.4 °C
